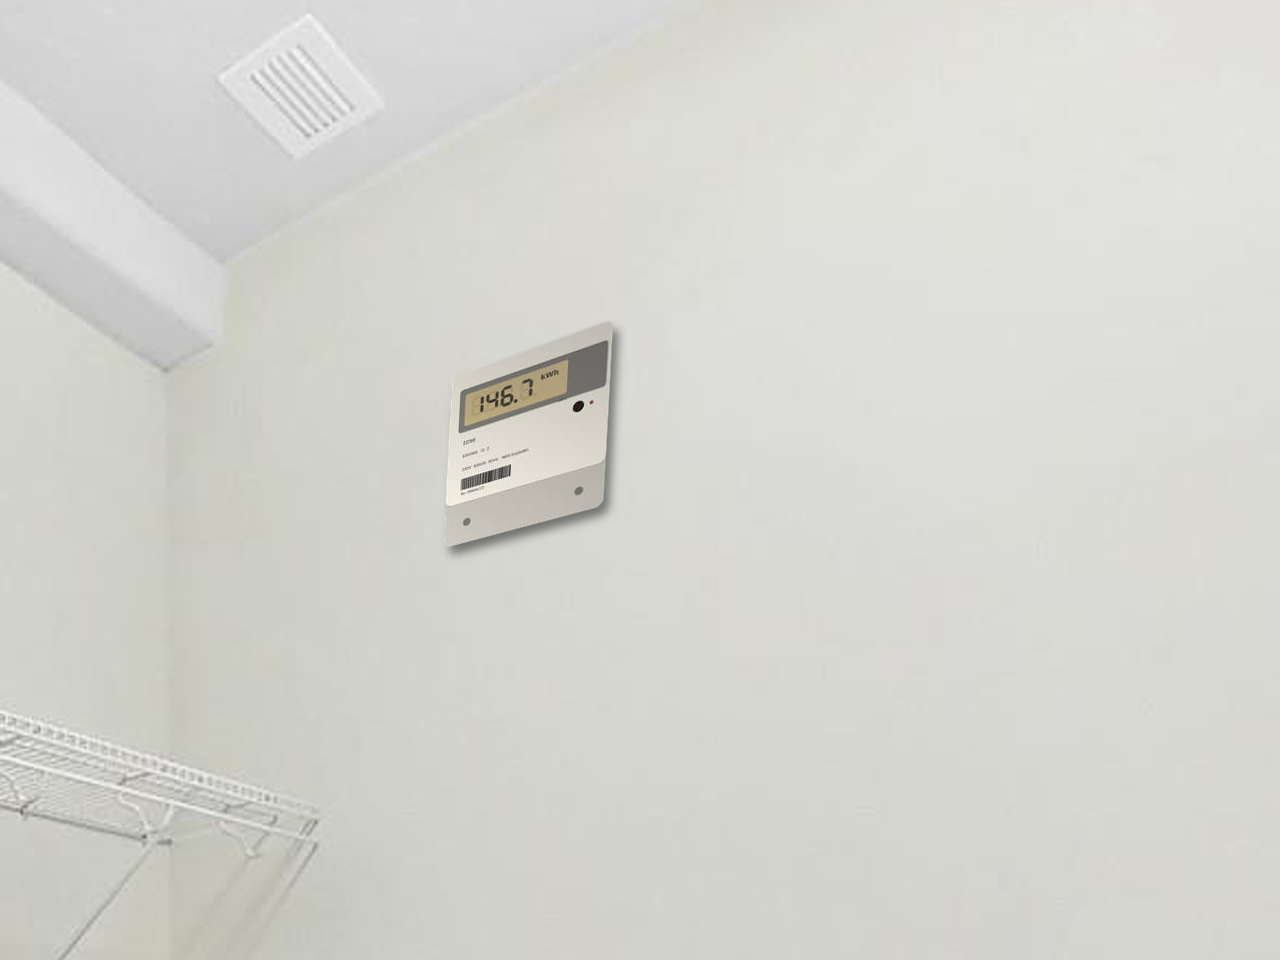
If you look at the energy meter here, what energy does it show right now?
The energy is 146.7 kWh
